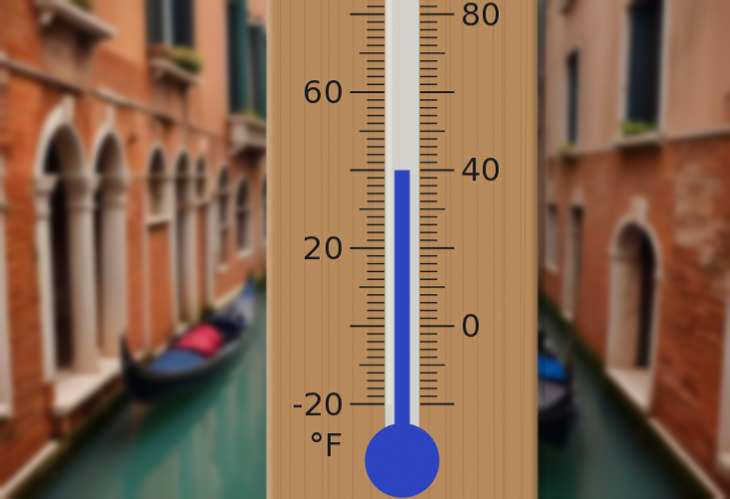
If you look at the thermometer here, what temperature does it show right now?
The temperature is 40 °F
